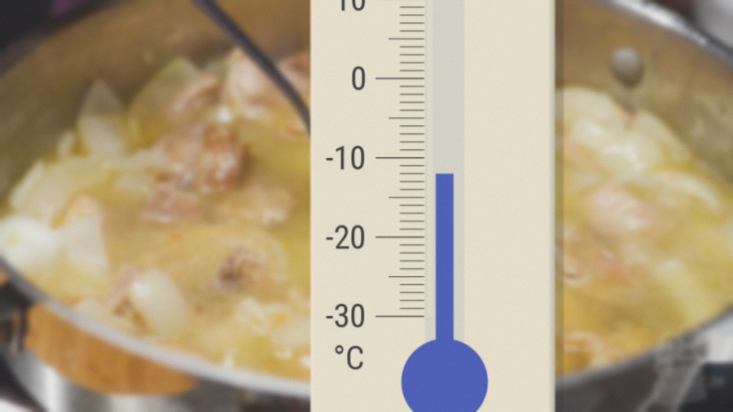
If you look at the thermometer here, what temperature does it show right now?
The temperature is -12 °C
